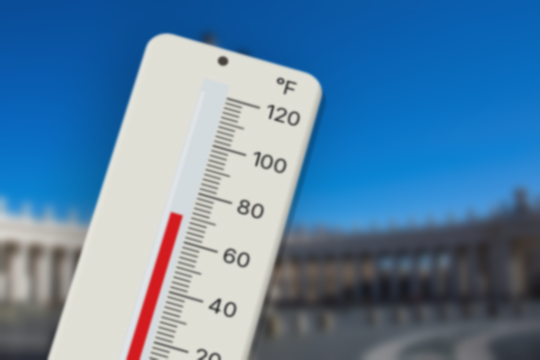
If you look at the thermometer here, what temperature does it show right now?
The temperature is 70 °F
